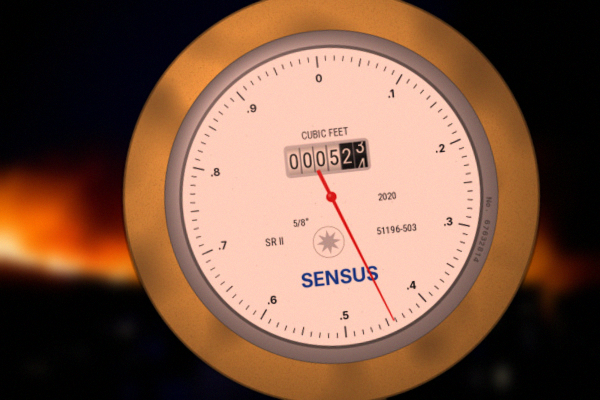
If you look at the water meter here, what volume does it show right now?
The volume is 523.44 ft³
